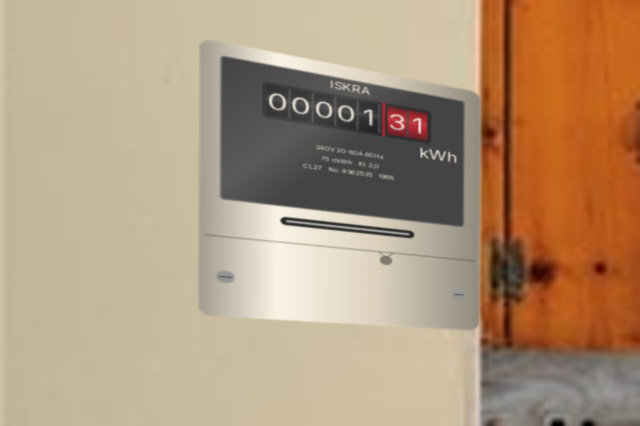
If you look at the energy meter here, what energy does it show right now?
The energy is 1.31 kWh
